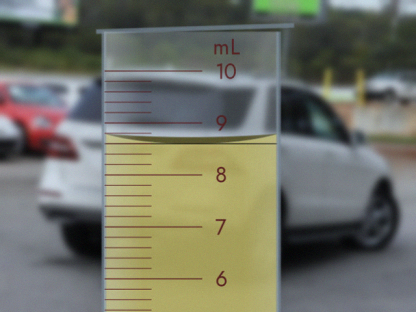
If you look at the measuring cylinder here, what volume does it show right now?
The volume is 8.6 mL
